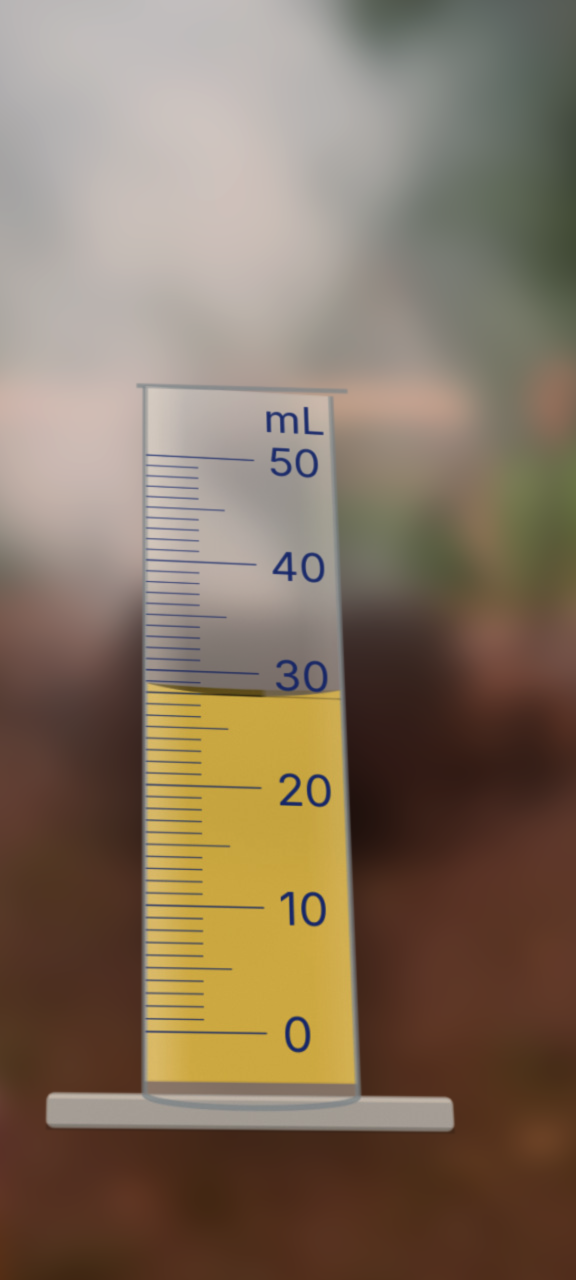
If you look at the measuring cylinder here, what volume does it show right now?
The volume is 28 mL
